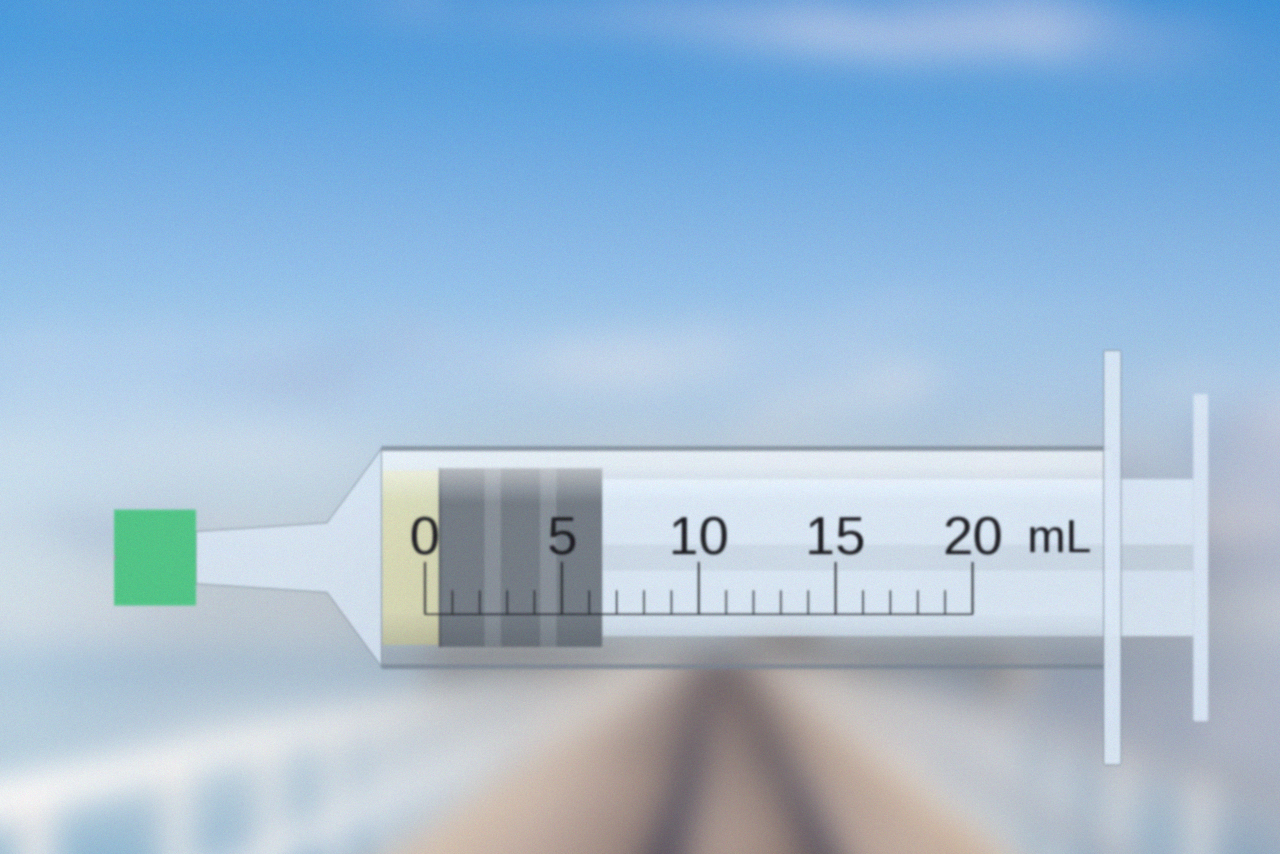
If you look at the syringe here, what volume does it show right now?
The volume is 0.5 mL
